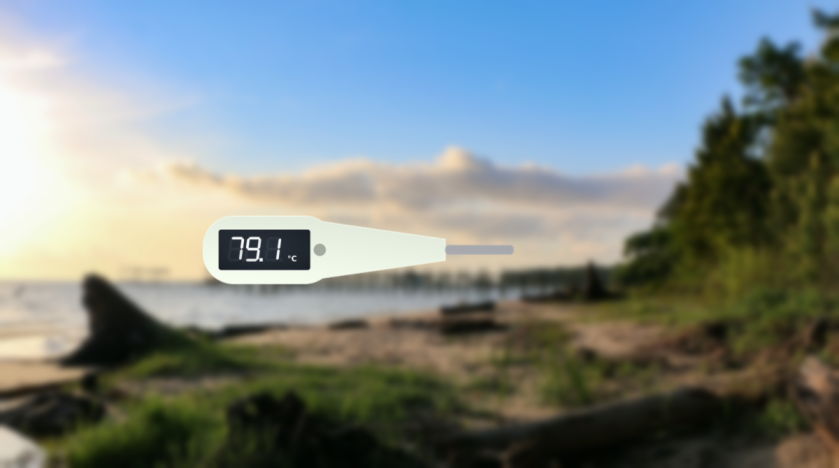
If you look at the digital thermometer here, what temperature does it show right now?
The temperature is 79.1 °C
